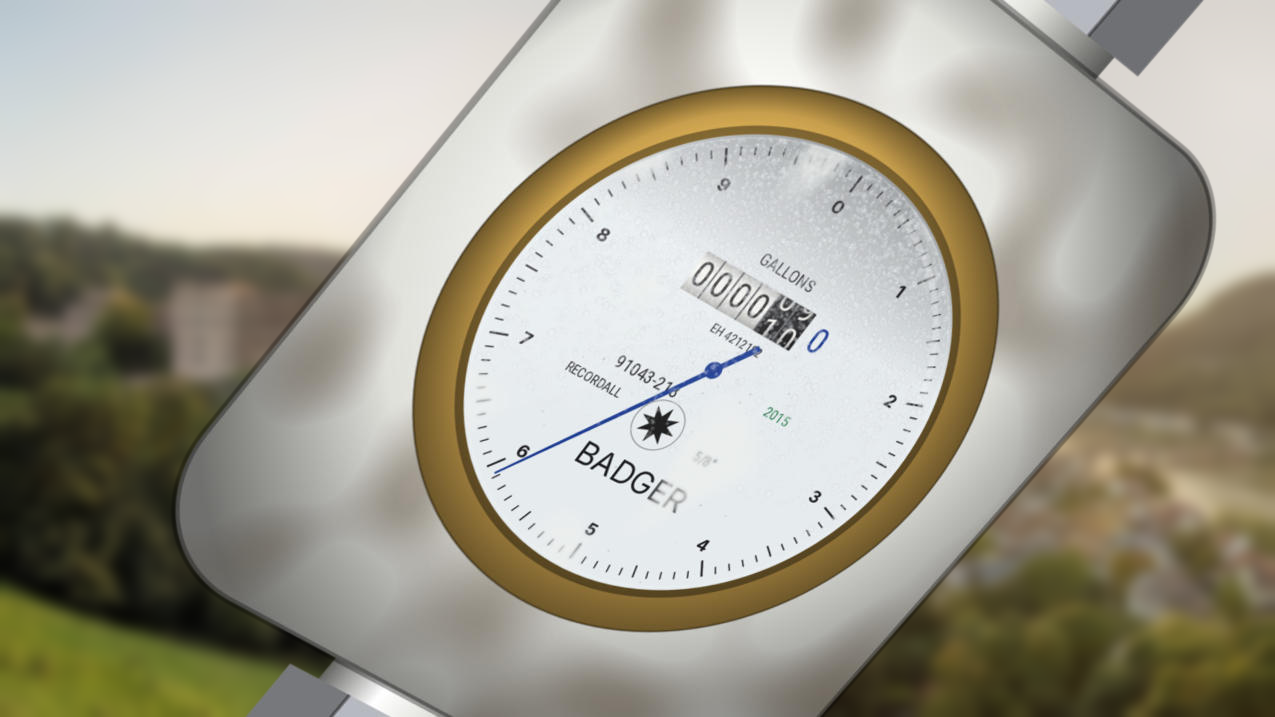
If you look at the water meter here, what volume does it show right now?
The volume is 95.9 gal
